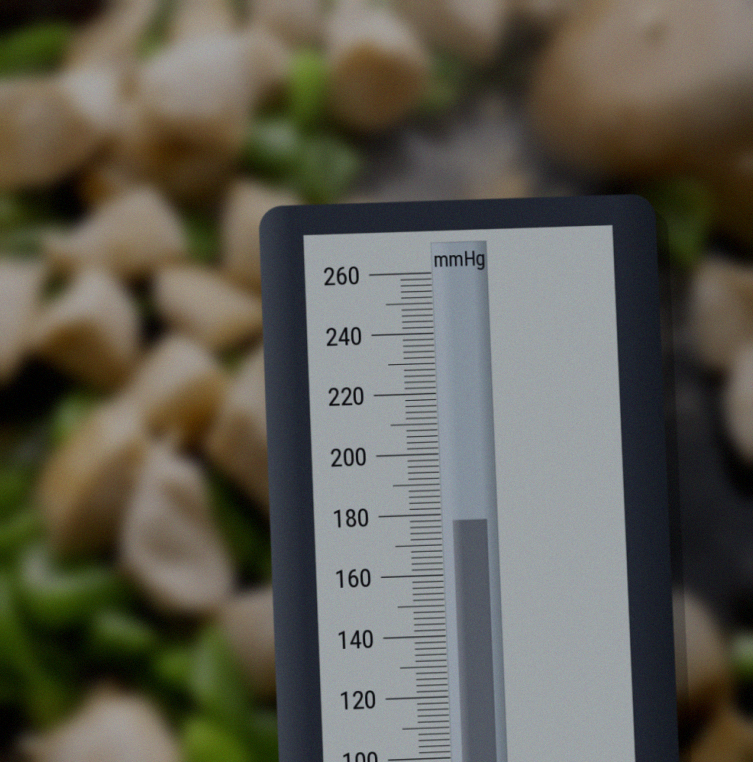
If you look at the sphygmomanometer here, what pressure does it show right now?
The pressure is 178 mmHg
